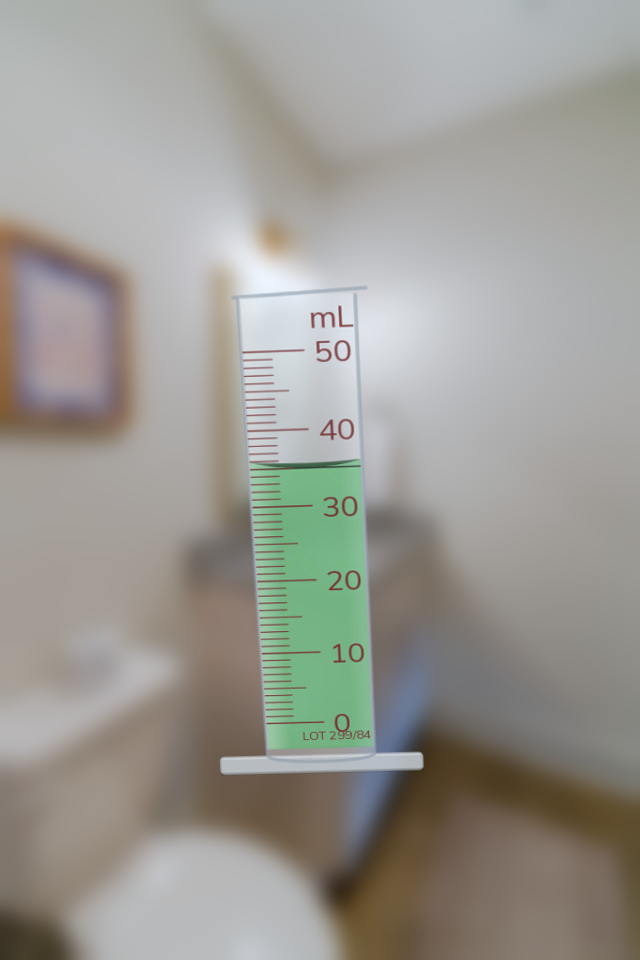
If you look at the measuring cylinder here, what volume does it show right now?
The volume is 35 mL
